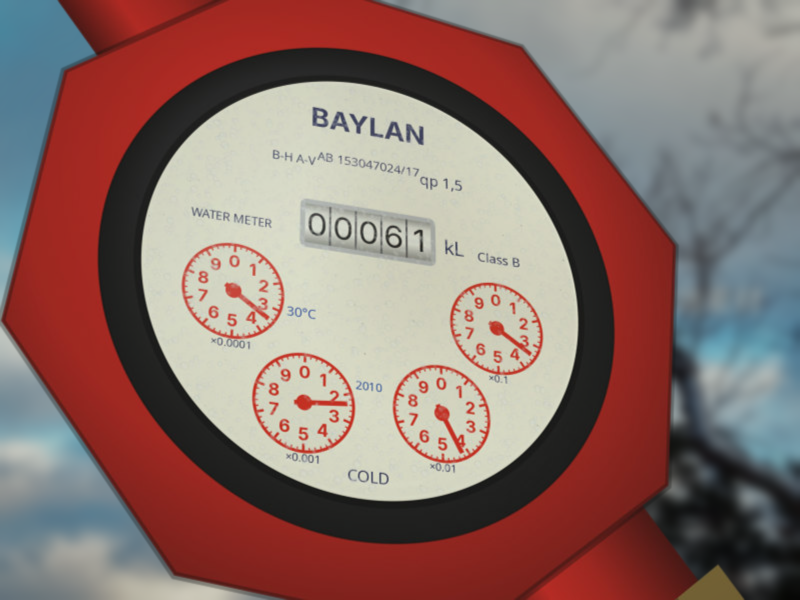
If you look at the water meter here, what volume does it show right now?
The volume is 61.3423 kL
